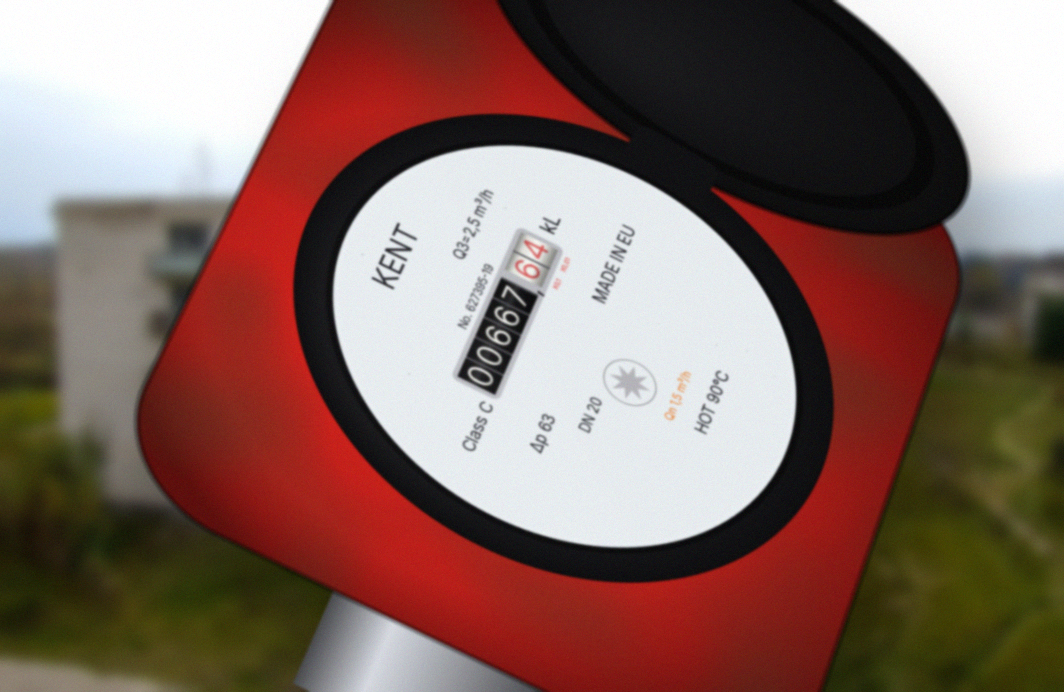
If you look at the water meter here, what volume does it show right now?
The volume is 667.64 kL
